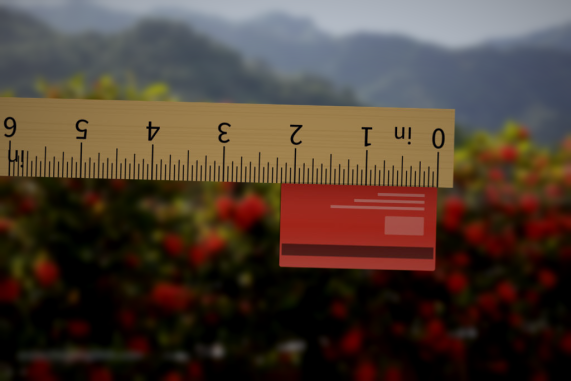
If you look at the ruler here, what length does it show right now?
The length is 2.1875 in
